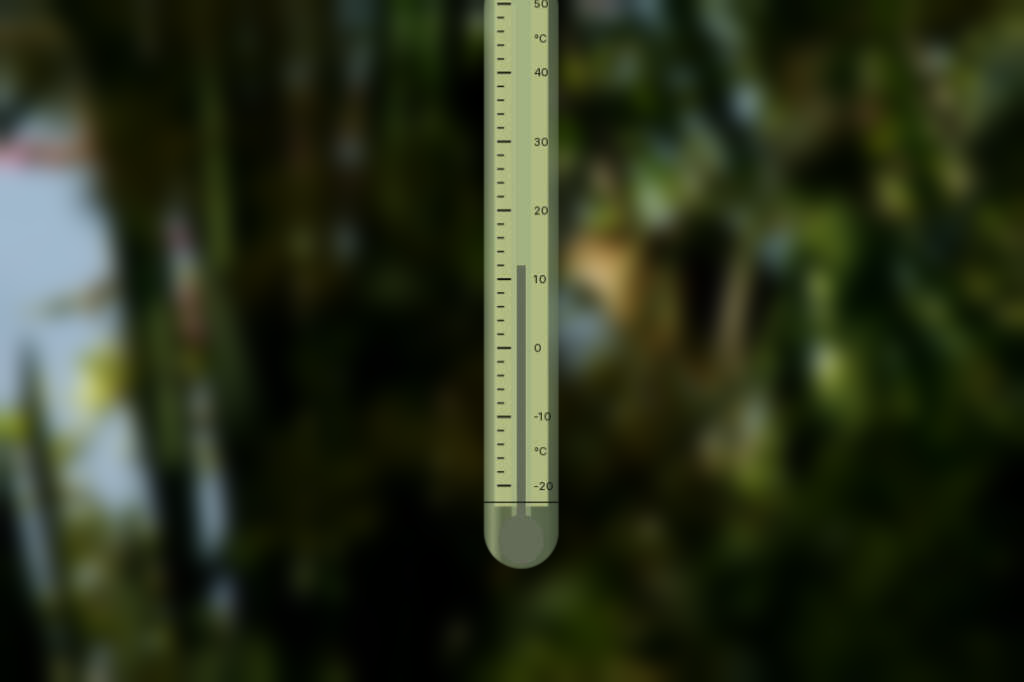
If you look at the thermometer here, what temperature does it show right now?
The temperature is 12 °C
